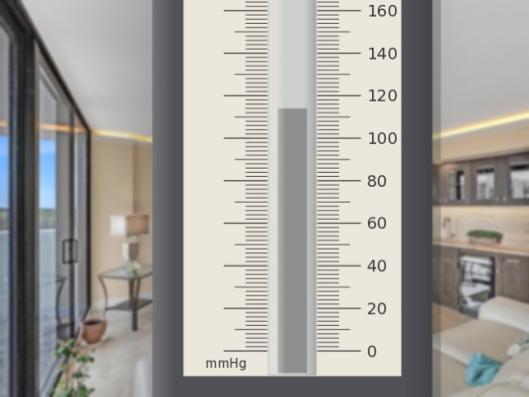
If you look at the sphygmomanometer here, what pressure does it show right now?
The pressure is 114 mmHg
